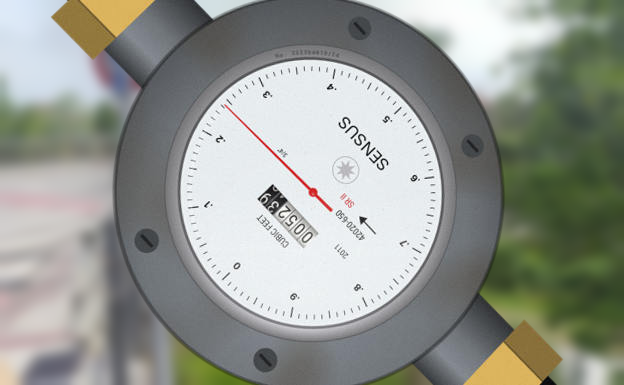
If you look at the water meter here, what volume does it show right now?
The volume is 5239.24 ft³
